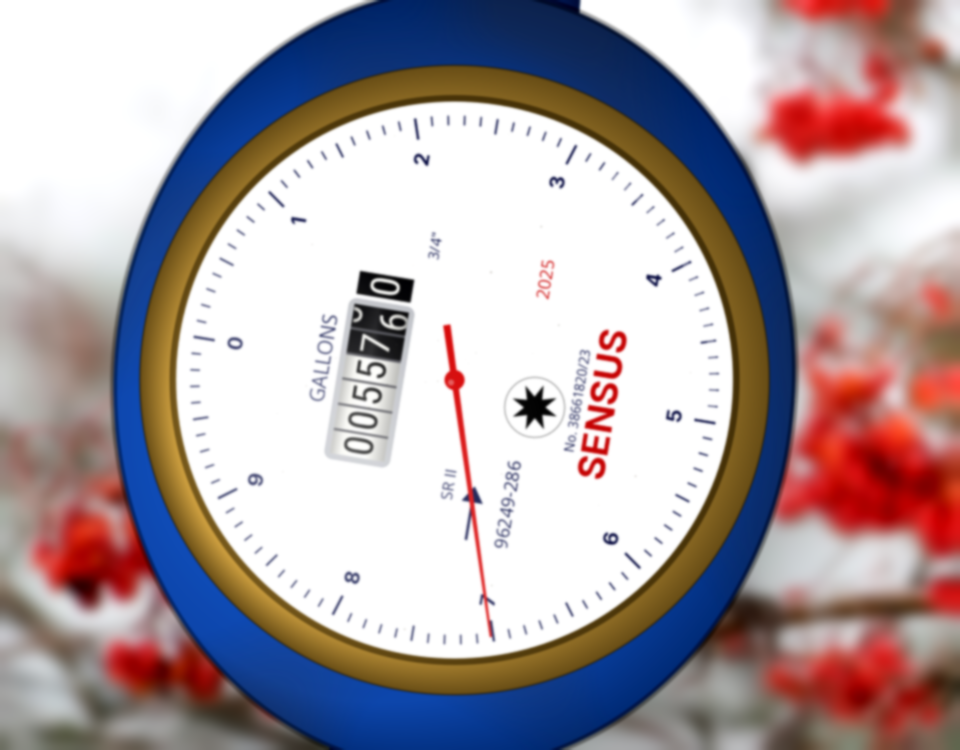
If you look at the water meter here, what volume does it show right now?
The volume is 55757.0 gal
